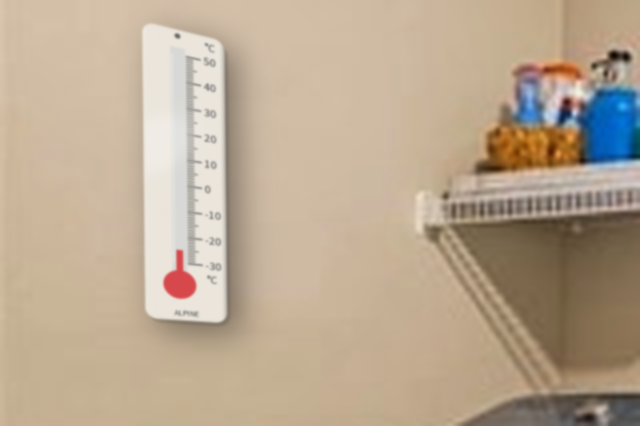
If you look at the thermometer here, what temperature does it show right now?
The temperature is -25 °C
